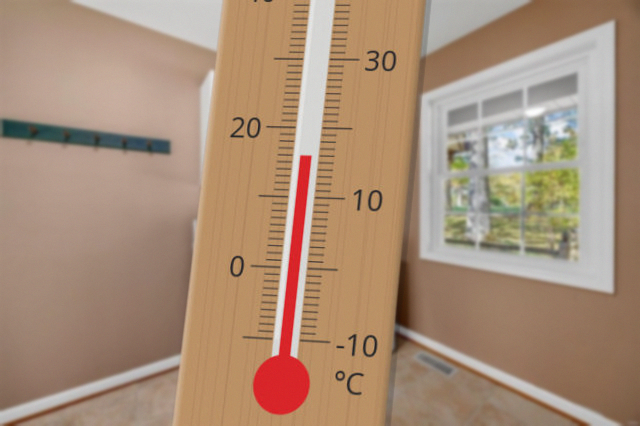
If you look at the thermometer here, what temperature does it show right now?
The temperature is 16 °C
